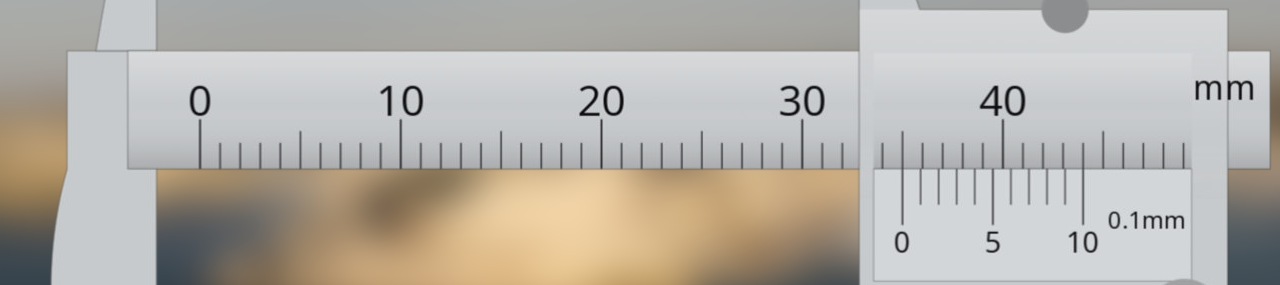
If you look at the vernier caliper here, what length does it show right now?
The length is 35.0 mm
